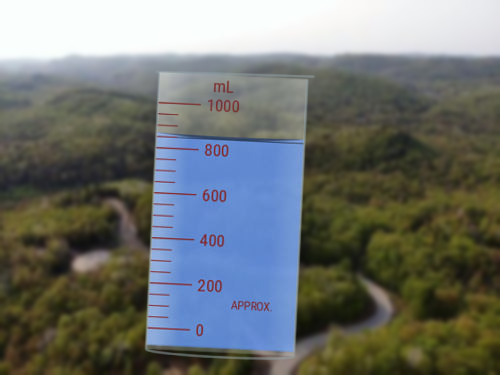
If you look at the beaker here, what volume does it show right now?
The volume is 850 mL
